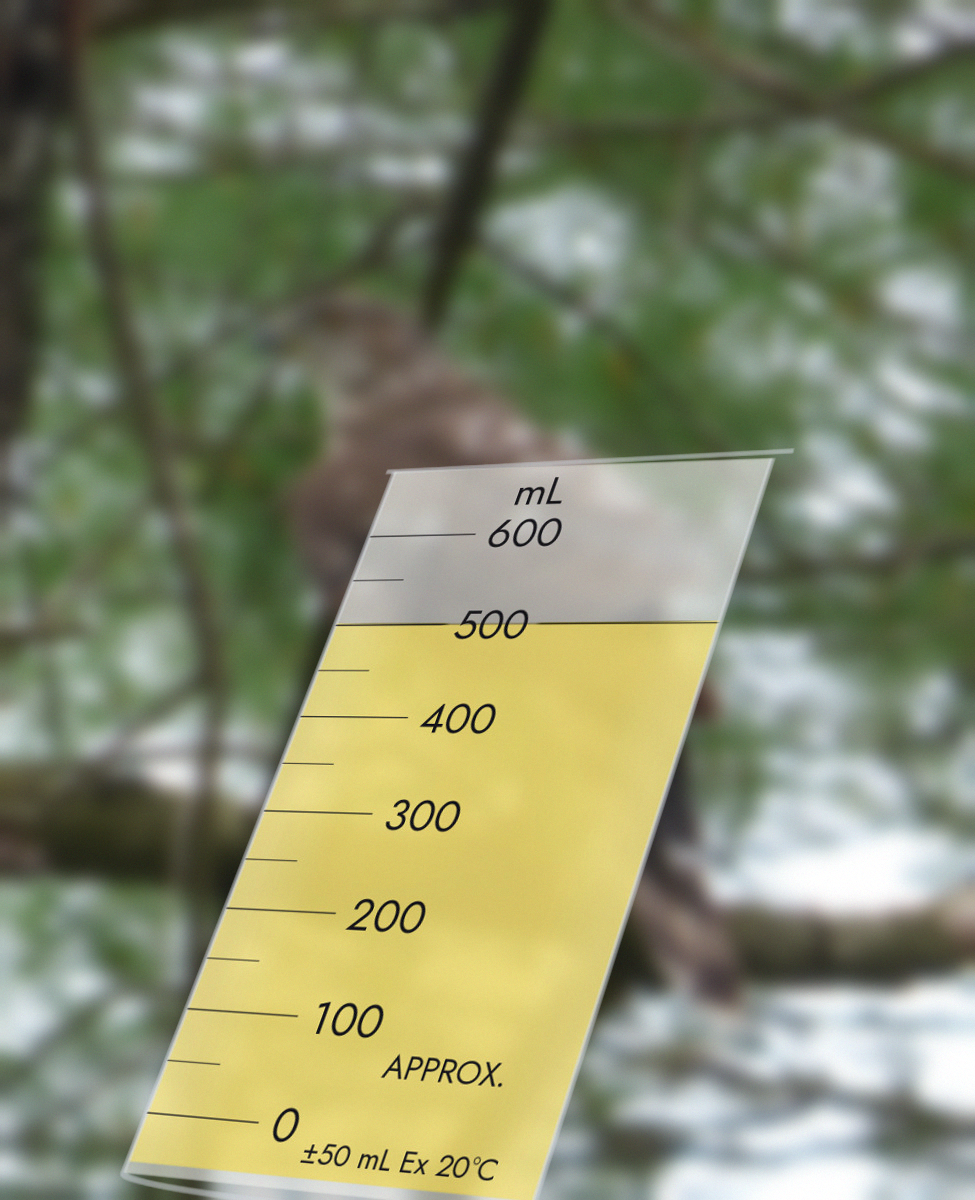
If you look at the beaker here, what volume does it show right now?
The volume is 500 mL
